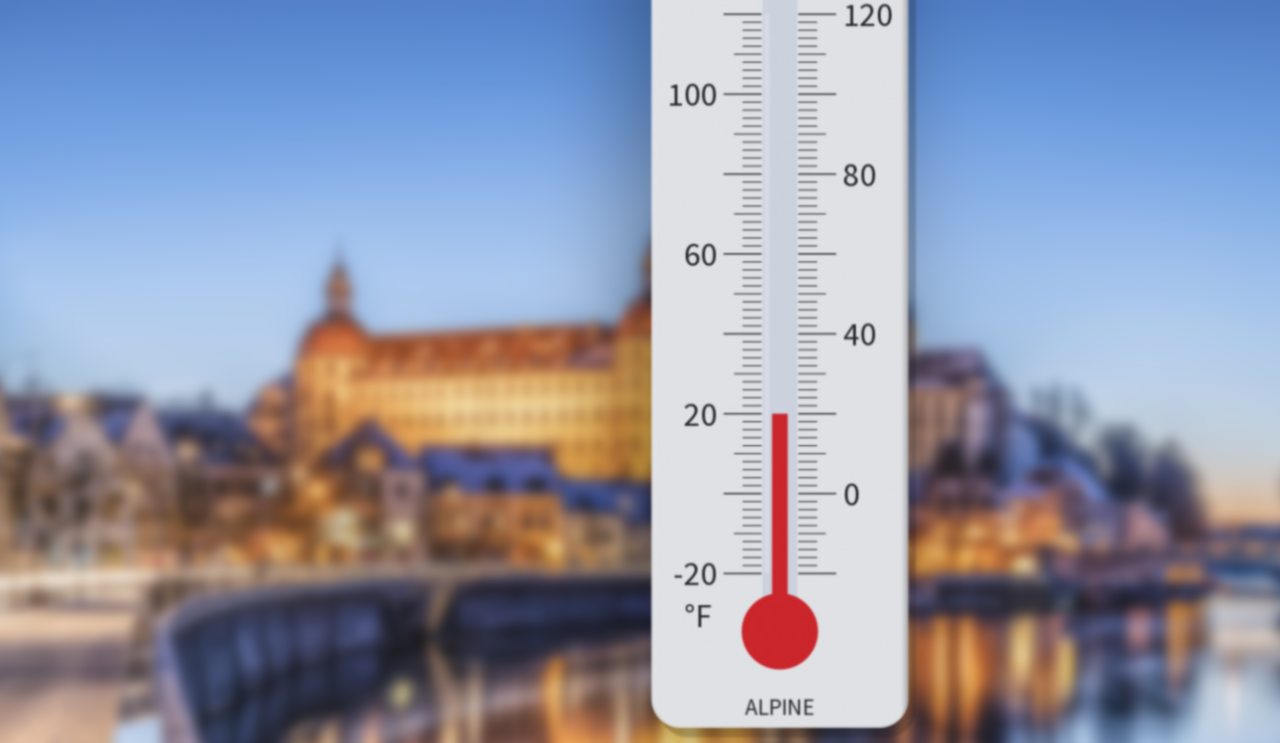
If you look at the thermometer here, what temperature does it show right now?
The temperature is 20 °F
